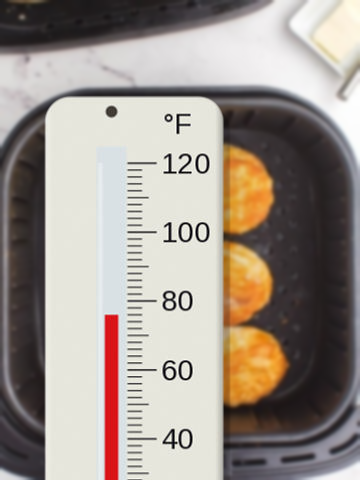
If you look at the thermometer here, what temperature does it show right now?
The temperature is 76 °F
